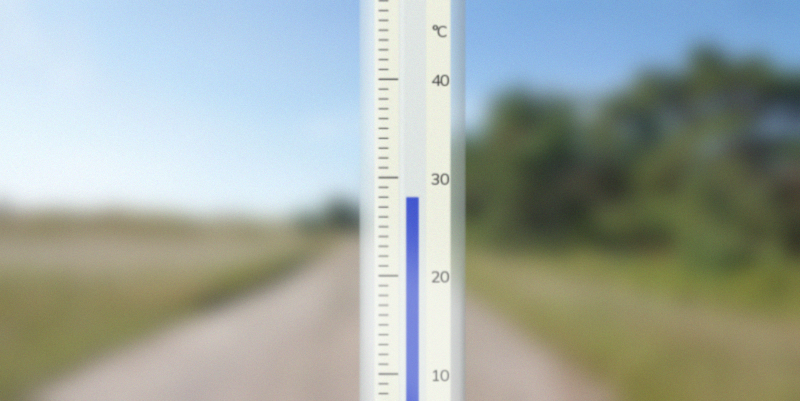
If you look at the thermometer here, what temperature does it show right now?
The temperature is 28 °C
